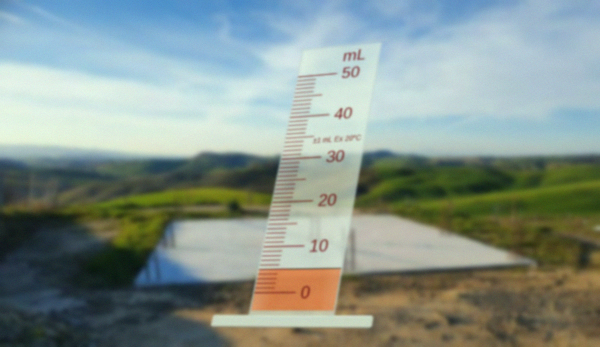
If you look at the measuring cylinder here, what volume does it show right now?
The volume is 5 mL
